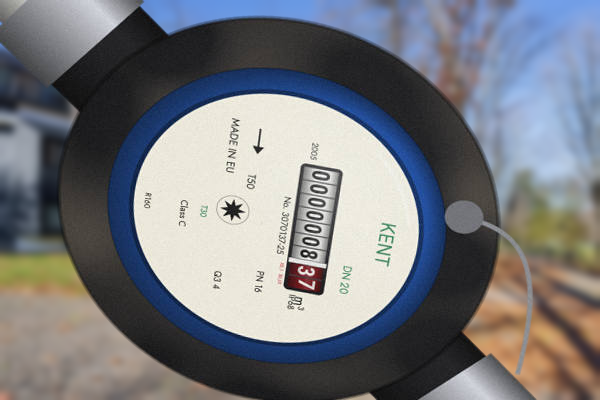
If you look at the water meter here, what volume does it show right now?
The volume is 8.37 m³
